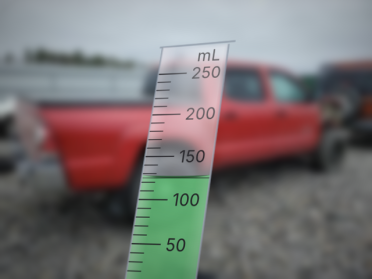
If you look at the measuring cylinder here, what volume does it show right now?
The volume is 125 mL
